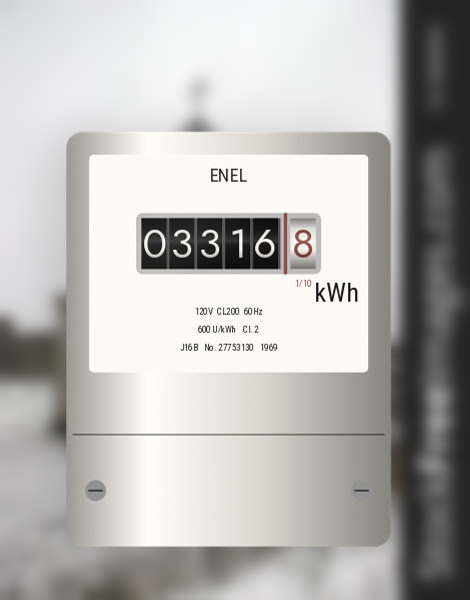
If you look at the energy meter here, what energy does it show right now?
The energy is 3316.8 kWh
